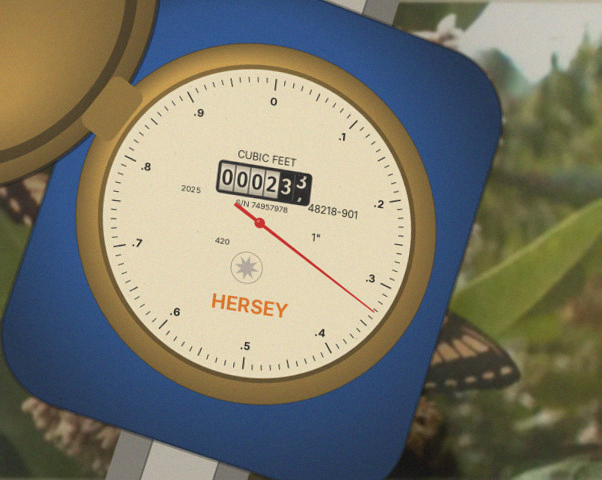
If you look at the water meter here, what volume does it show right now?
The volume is 233.33 ft³
